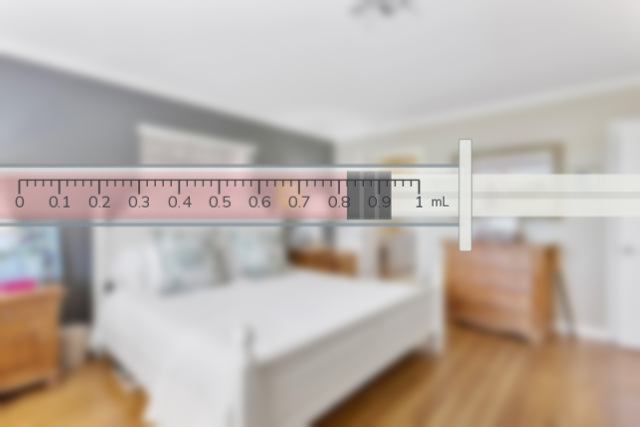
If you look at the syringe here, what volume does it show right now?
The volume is 0.82 mL
